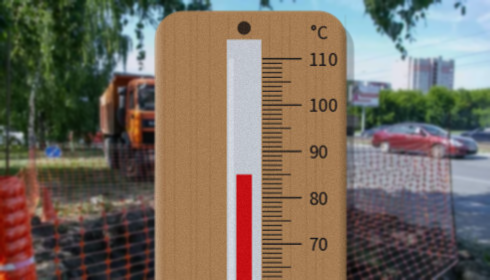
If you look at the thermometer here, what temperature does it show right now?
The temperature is 85 °C
